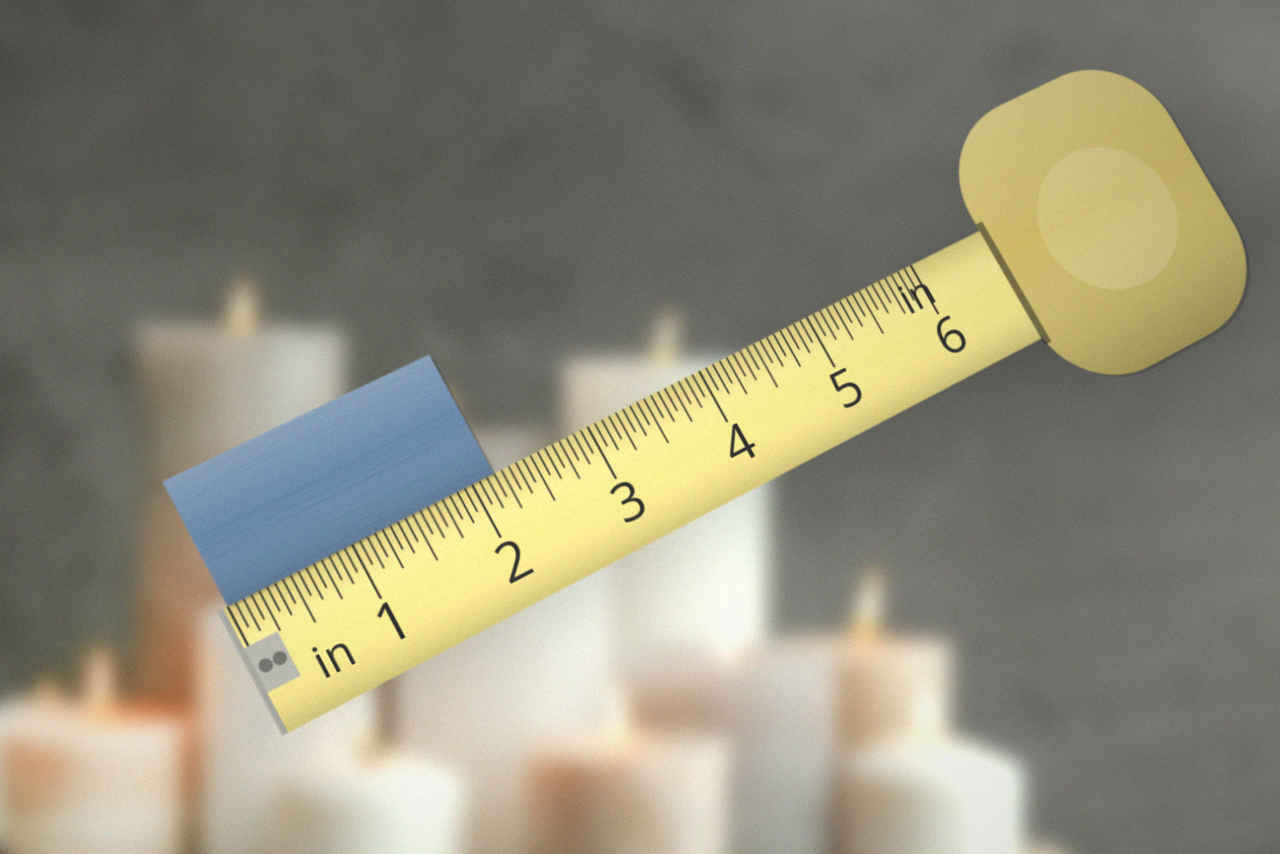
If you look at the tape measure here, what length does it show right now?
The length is 2.1875 in
